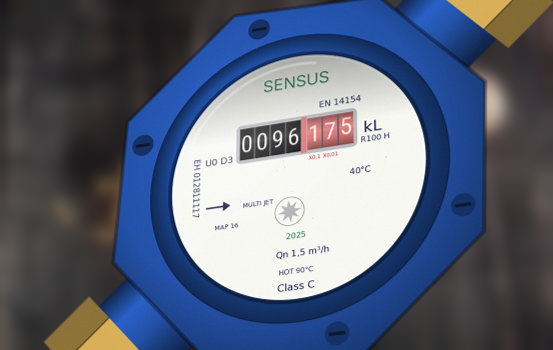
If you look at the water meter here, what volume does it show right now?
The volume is 96.175 kL
